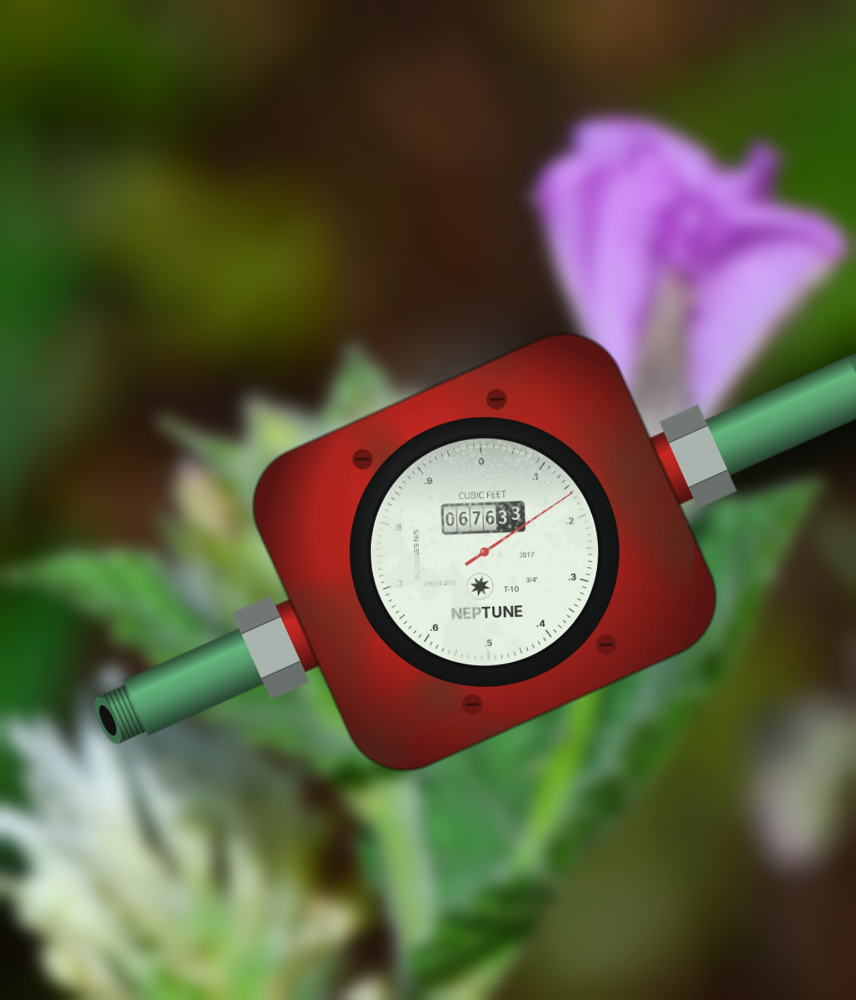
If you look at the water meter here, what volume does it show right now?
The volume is 67633.16 ft³
